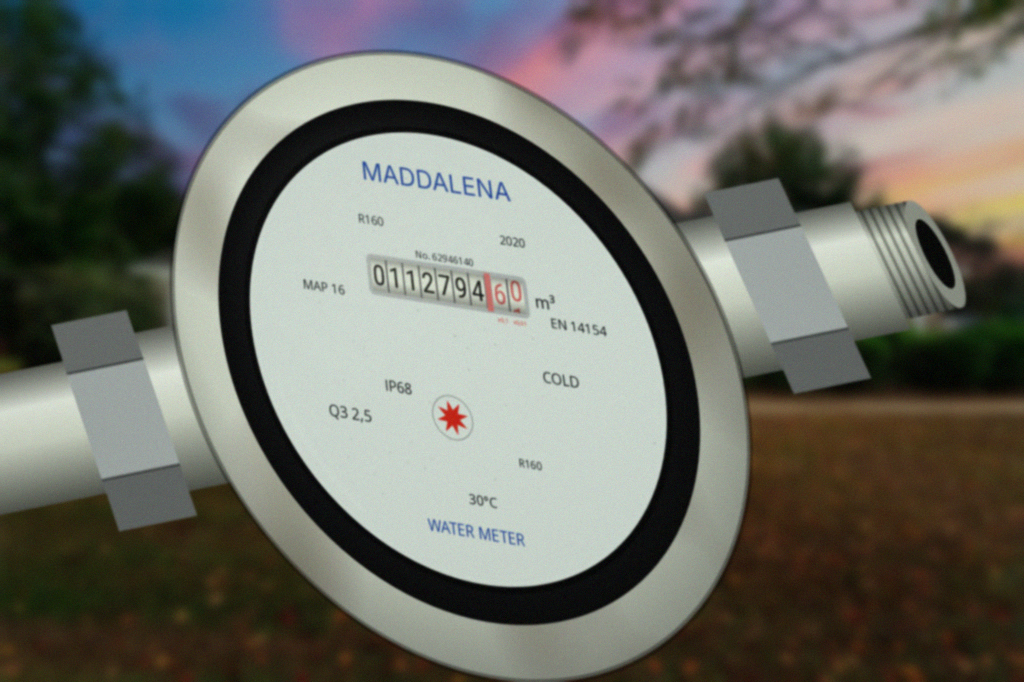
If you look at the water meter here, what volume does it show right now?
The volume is 112794.60 m³
